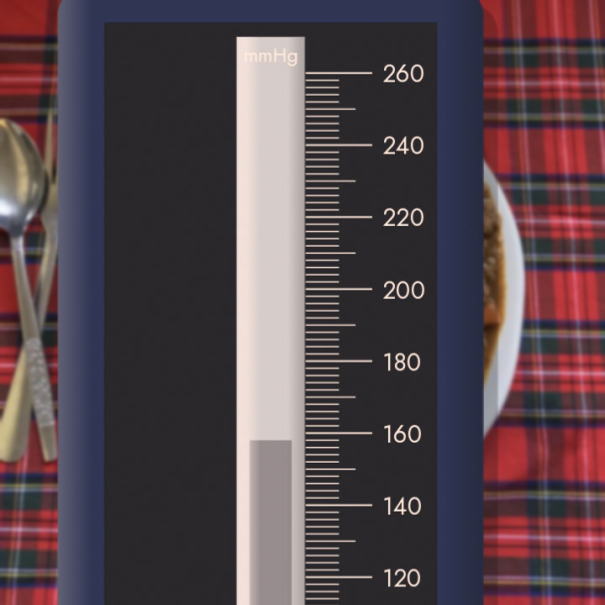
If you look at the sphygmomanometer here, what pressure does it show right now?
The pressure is 158 mmHg
